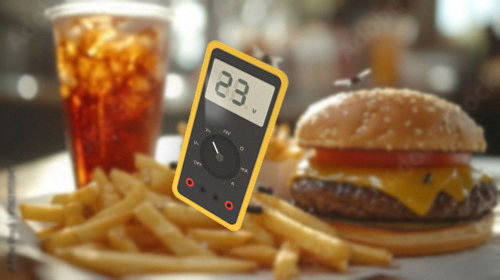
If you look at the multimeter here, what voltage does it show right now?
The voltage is 23 V
